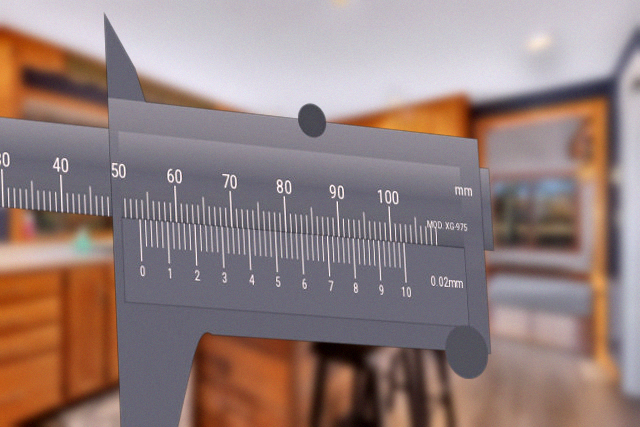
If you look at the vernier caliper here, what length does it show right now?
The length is 53.5 mm
